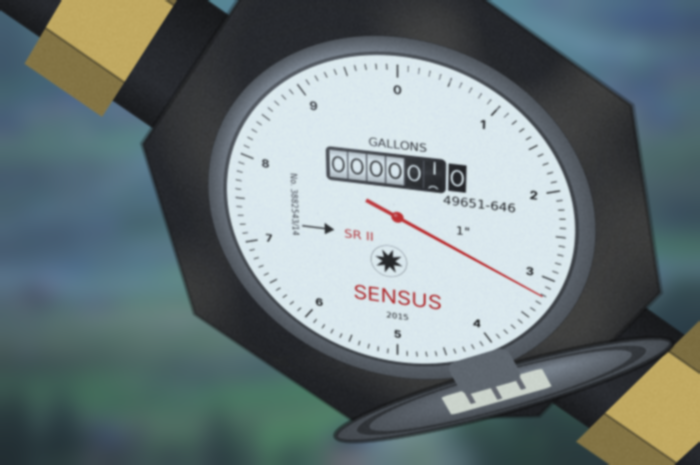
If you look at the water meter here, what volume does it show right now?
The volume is 13.2 gal
